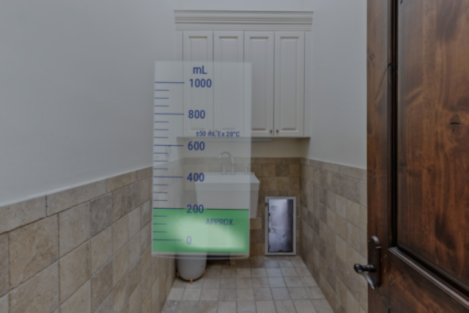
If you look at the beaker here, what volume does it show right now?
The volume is 200 mL
